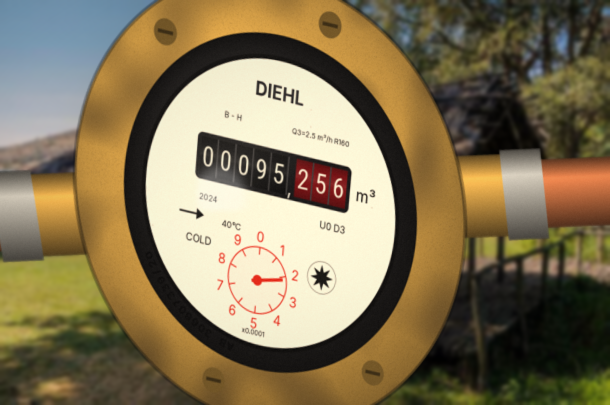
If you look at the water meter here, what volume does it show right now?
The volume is 95.2562 m³
